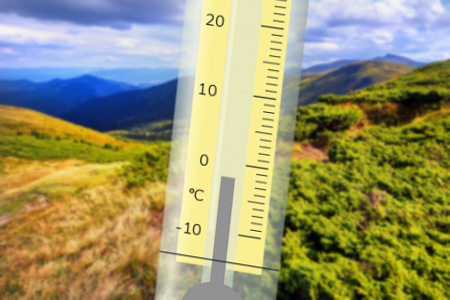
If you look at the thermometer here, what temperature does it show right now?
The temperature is -2 °C
